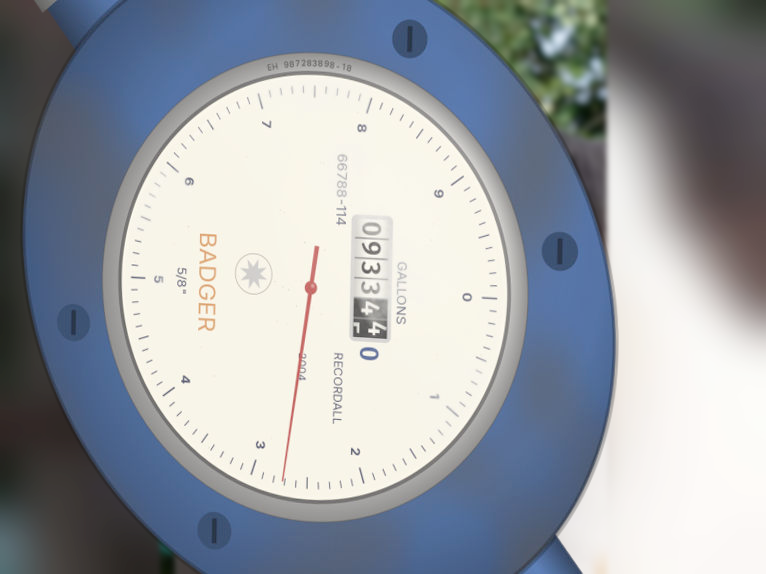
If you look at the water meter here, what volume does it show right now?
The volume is 933442.7 gal
